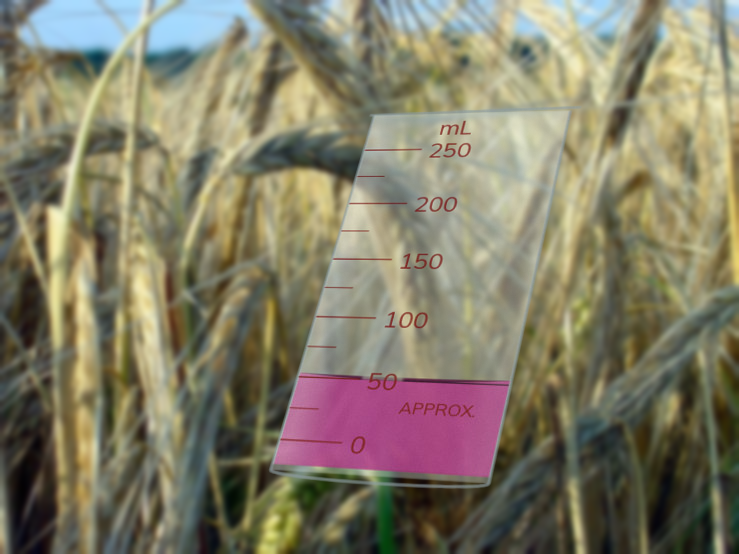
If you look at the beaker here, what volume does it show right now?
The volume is 50 mL
